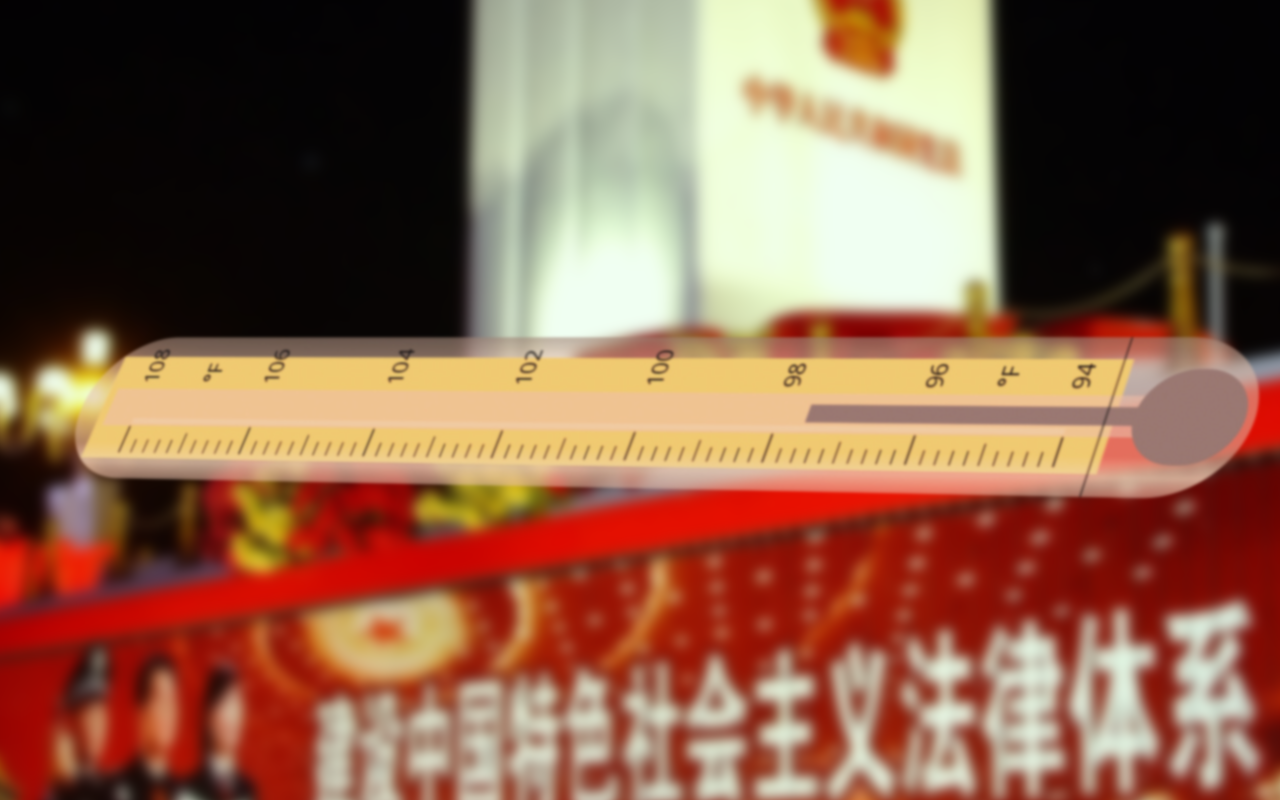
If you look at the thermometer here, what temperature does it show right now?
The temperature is 97.6 °F
